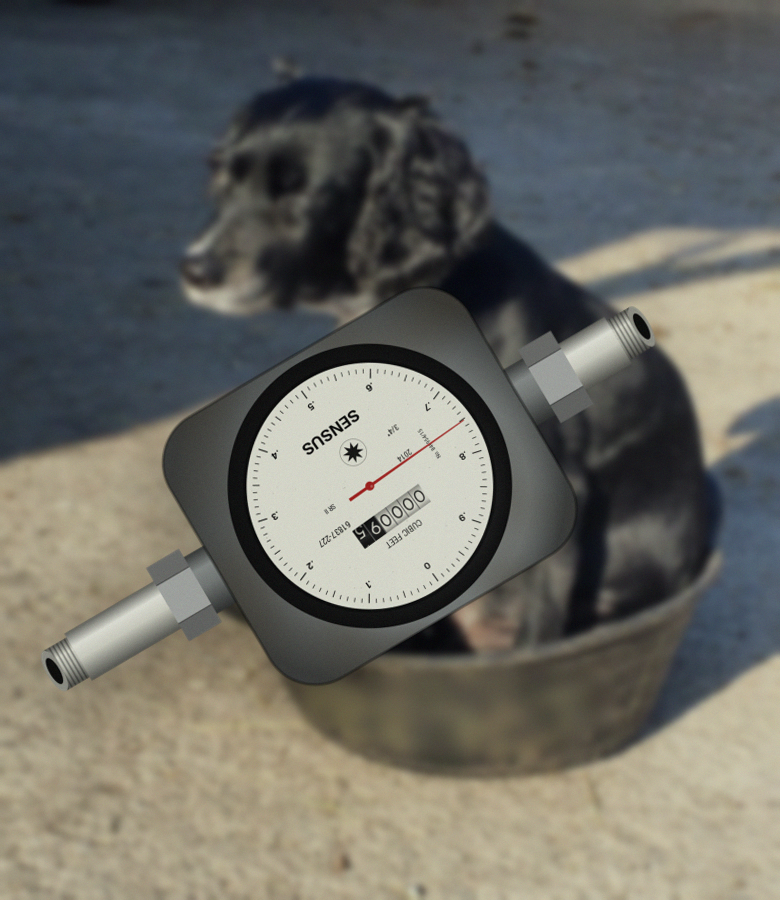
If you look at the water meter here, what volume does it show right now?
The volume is 94.75 ft³
